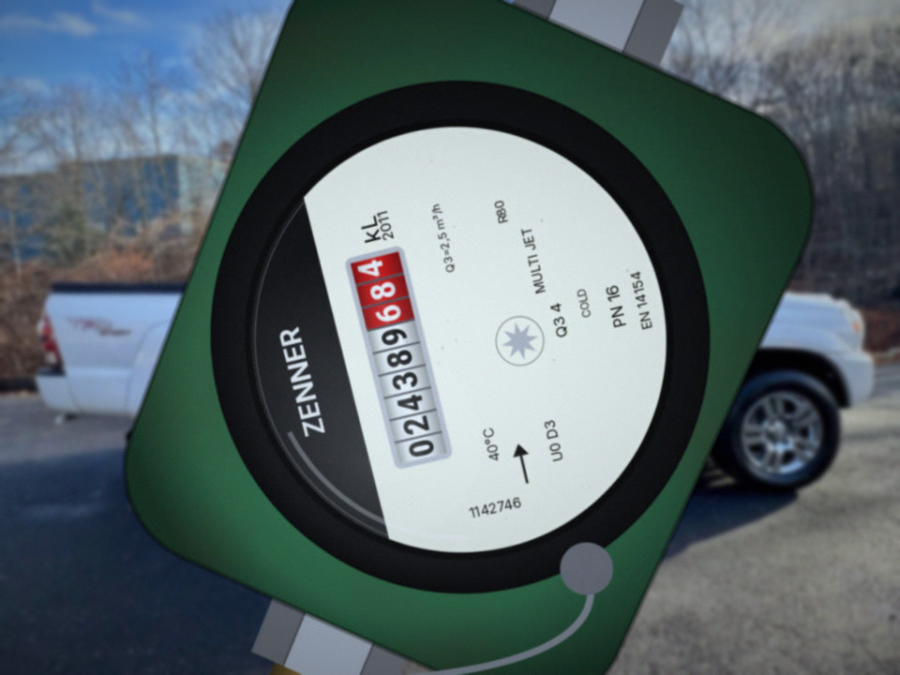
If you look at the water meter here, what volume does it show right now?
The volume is 24389.684 kL
